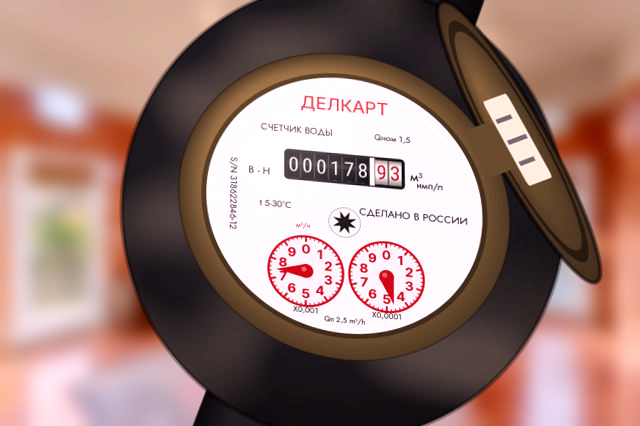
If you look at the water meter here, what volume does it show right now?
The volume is 178.9374 m³
